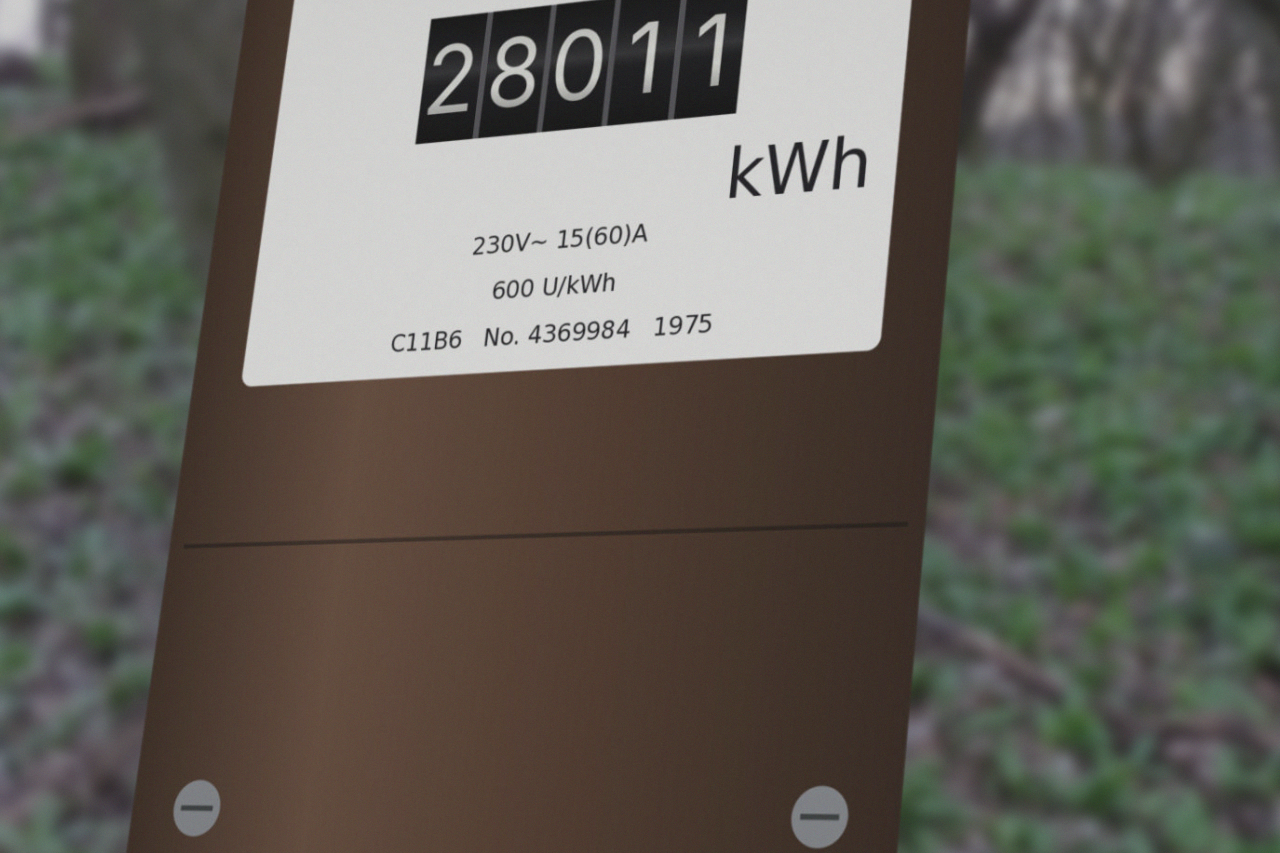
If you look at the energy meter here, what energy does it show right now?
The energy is 28011 kWh
